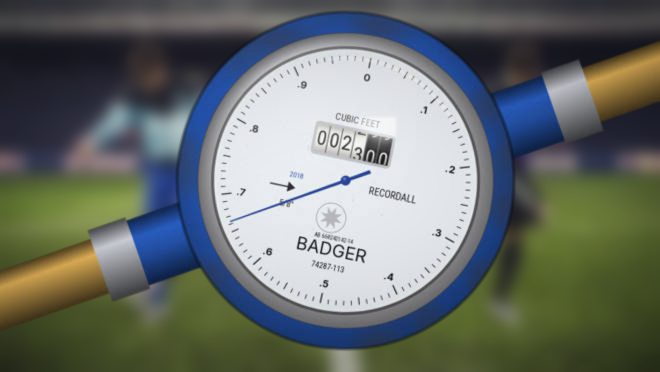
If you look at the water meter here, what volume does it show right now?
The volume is 2299.66 ft³
